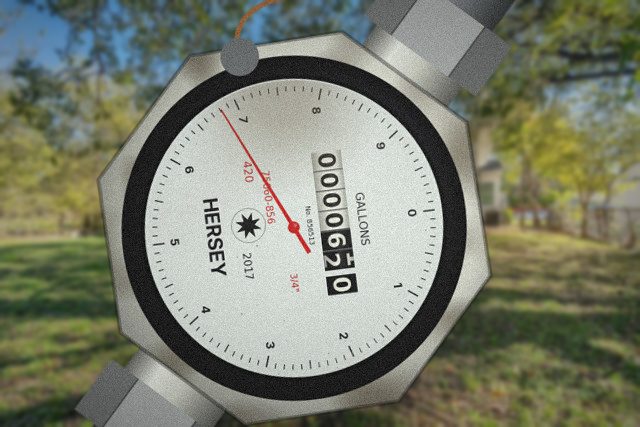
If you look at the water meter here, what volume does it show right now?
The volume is 616.8 gal
